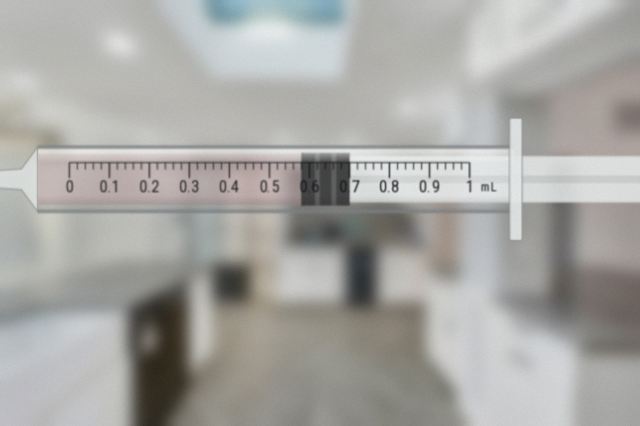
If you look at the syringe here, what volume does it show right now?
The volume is 0.58 mL
